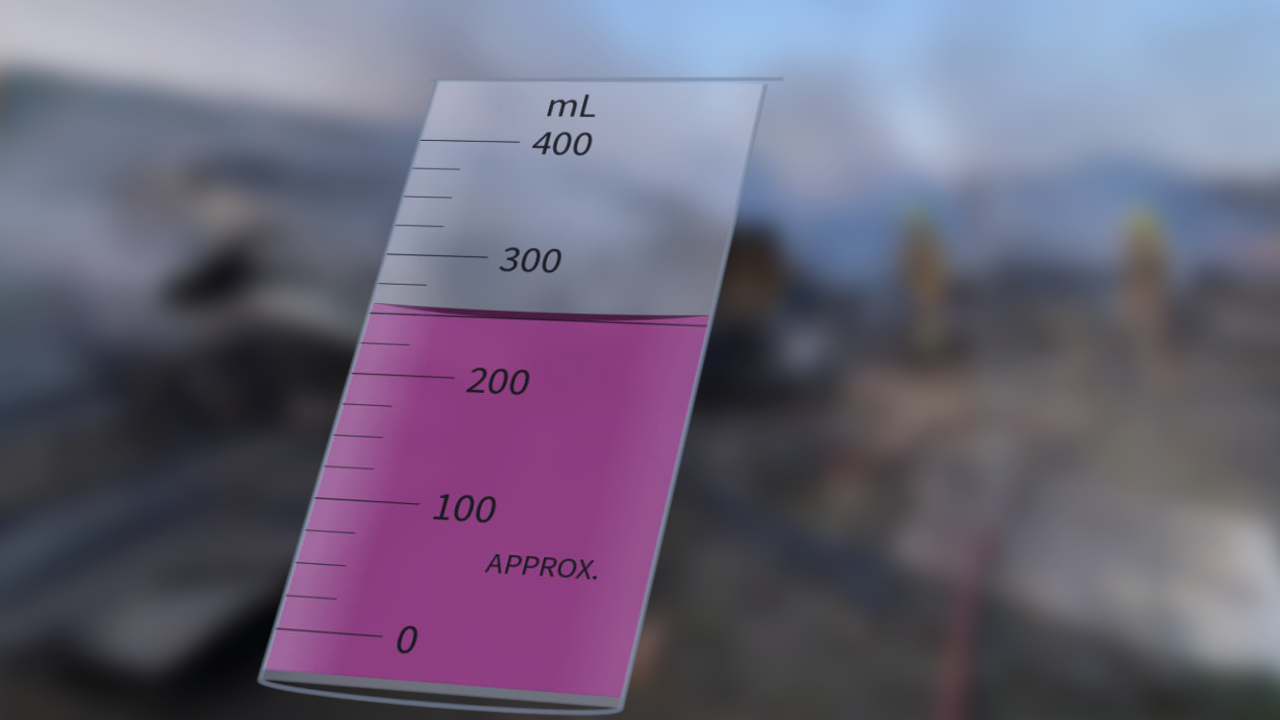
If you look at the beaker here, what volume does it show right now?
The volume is 250 mL
